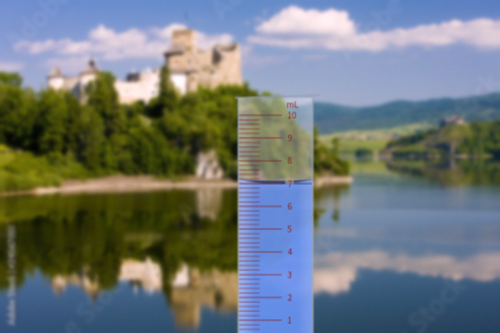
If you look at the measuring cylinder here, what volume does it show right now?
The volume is 7 mL
